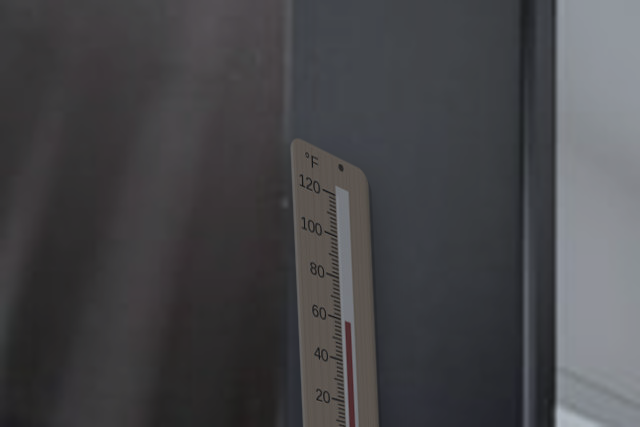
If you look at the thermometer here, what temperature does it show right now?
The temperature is 60 °F
